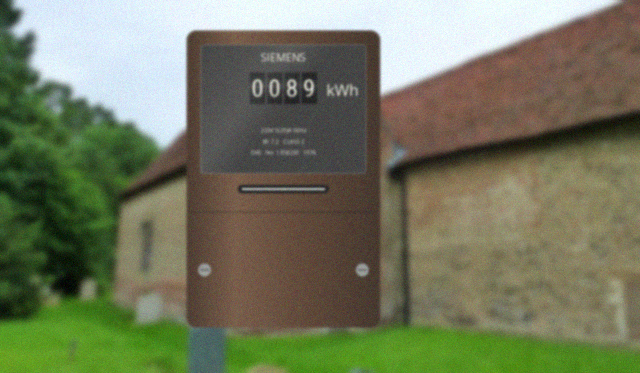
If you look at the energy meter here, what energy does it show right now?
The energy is 89 kWh
